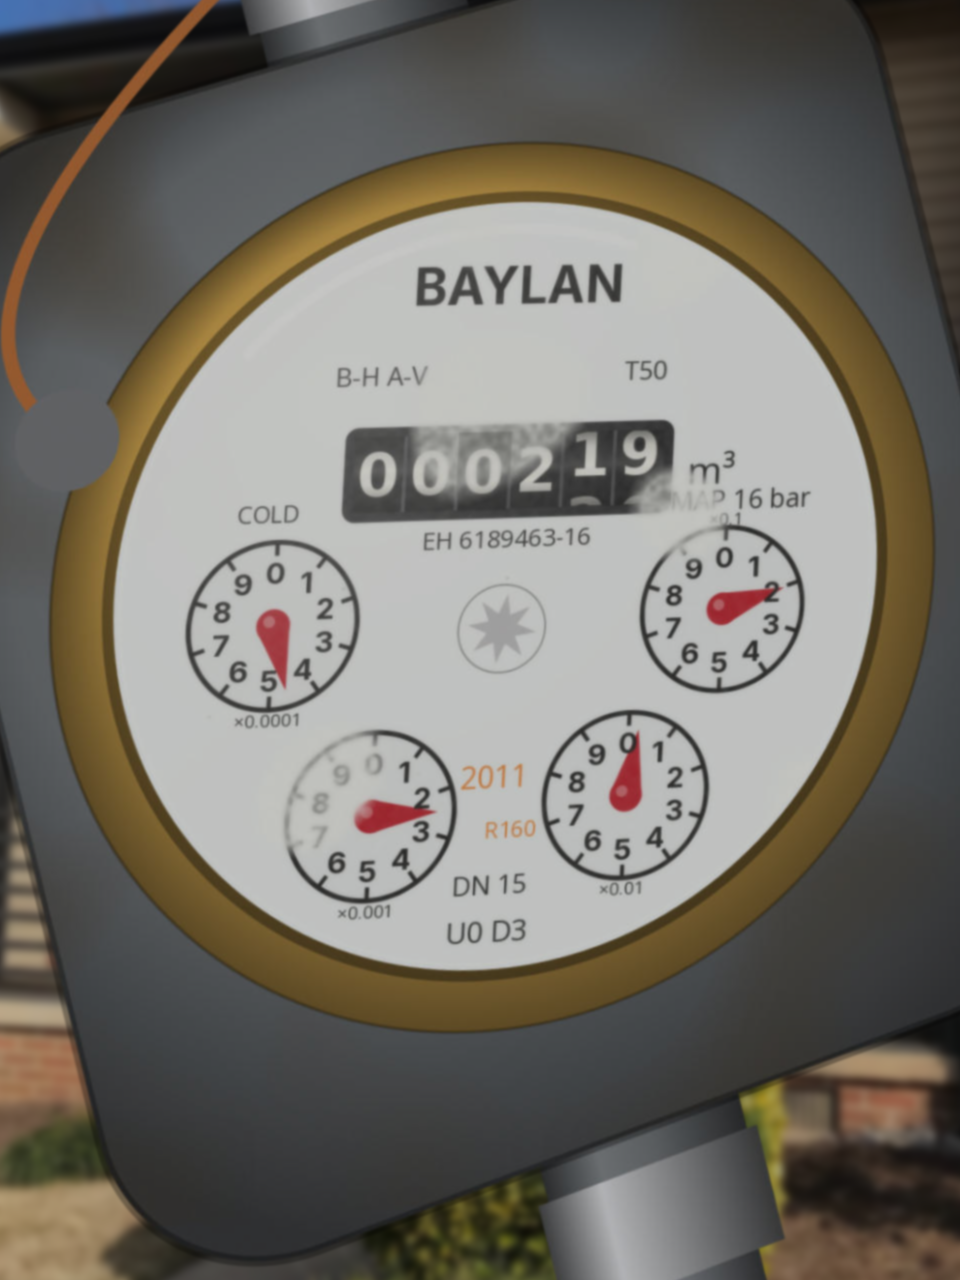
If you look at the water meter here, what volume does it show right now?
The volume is 219.2024 m³
